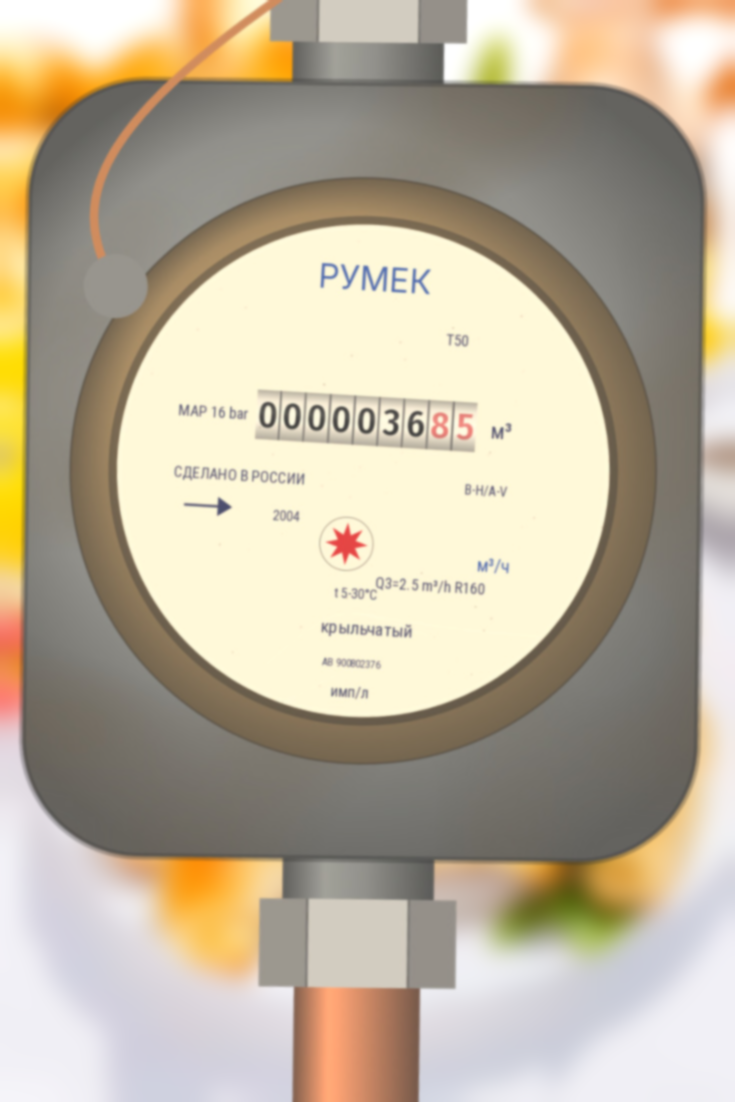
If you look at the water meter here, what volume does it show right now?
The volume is 36.85 m³
